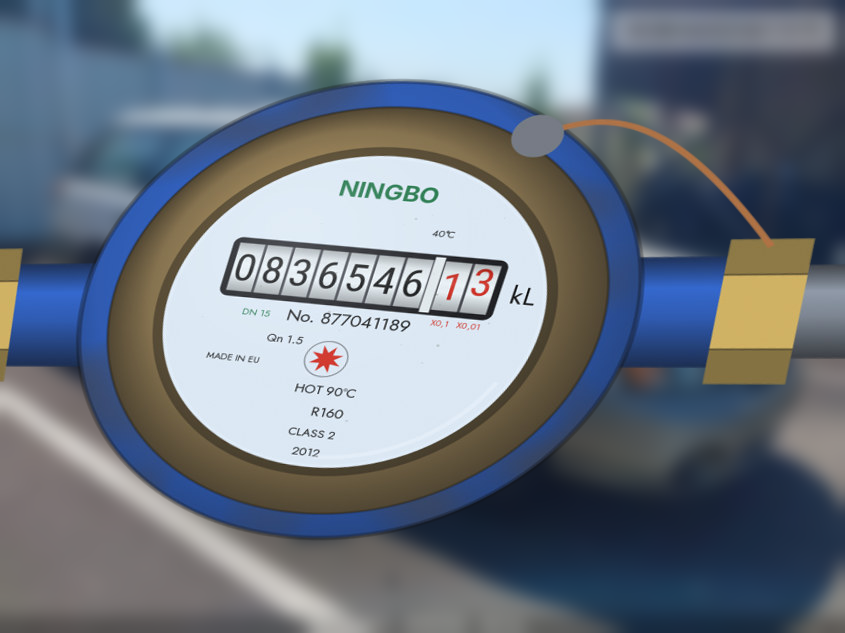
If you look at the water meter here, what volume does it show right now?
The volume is 836546.13 kL
